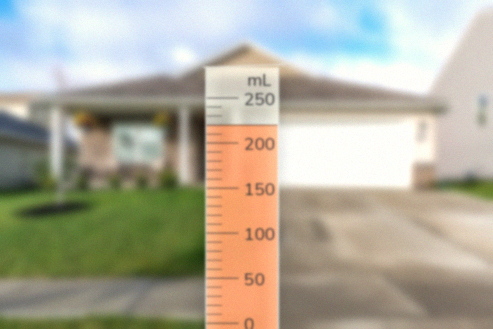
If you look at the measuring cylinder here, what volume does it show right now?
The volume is 220 mL
